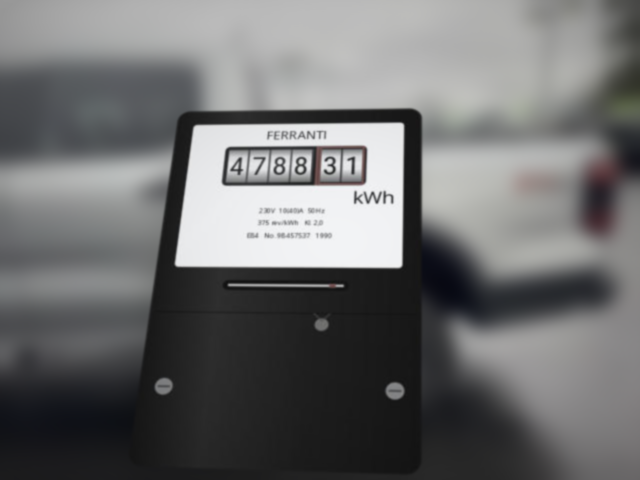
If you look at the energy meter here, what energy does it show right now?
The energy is 4788.31 kWh
